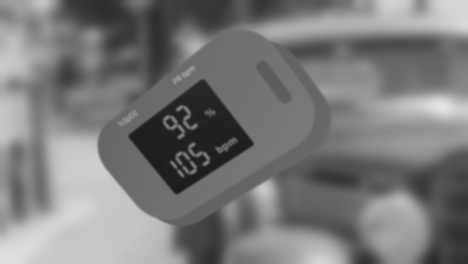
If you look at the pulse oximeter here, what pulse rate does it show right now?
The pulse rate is 105 bpm
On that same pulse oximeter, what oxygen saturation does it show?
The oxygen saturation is 92 %
